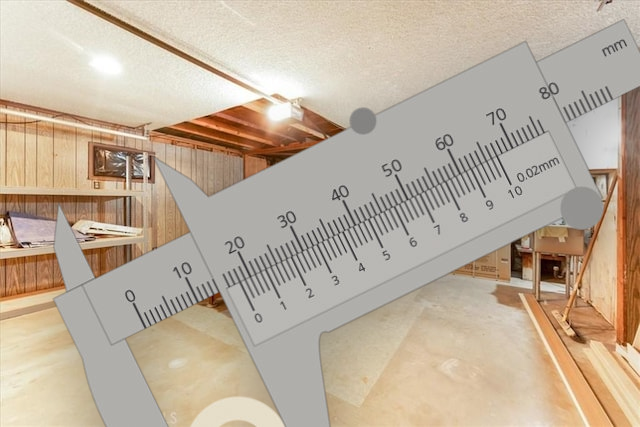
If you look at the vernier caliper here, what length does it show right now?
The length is 18.0 mm
